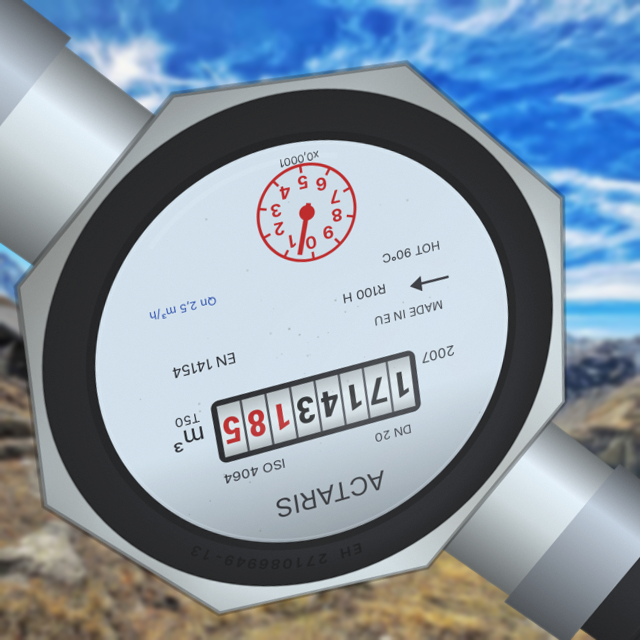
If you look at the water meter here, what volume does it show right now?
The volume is 17143.1850 m³
